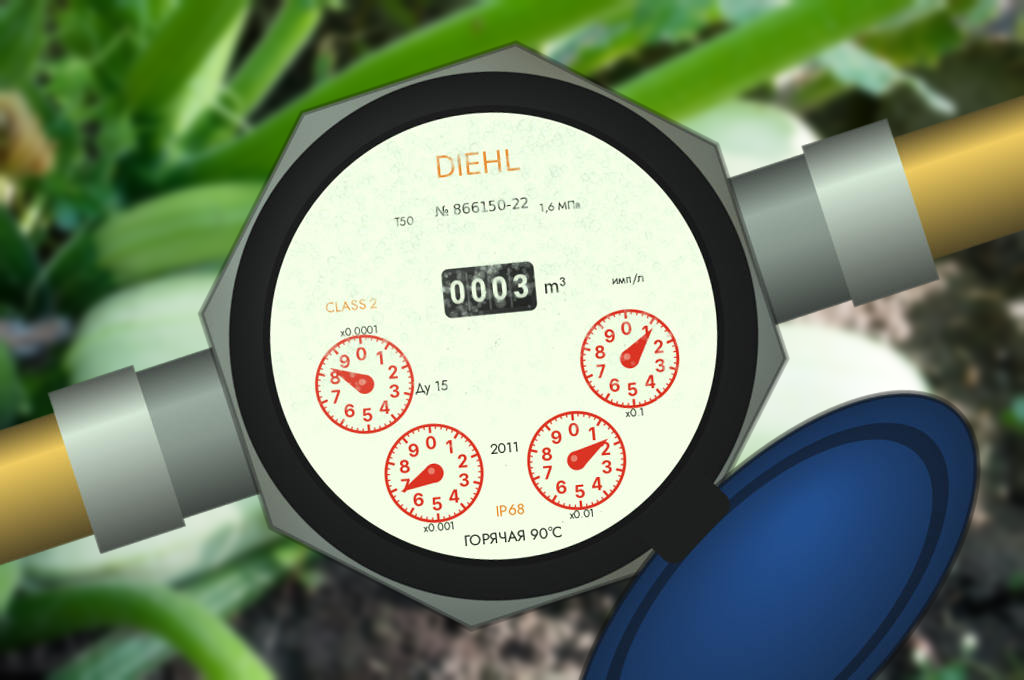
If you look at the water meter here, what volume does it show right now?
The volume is 3.1168 m³
